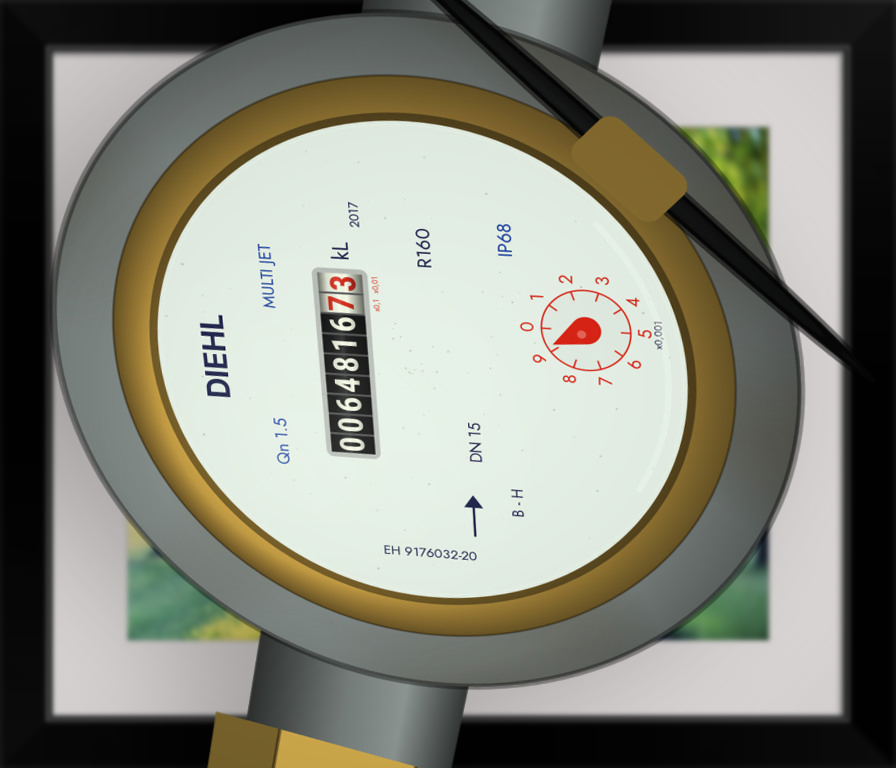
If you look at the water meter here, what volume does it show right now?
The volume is 64816.729 kL
